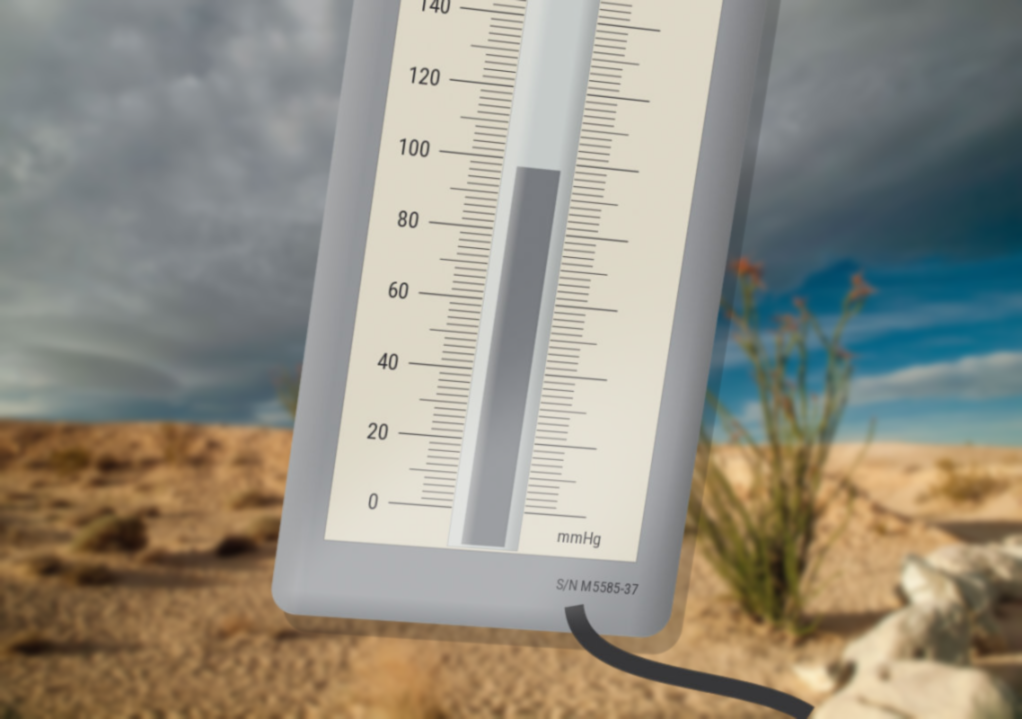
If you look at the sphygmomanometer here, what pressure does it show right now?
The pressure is 98 mmHg
